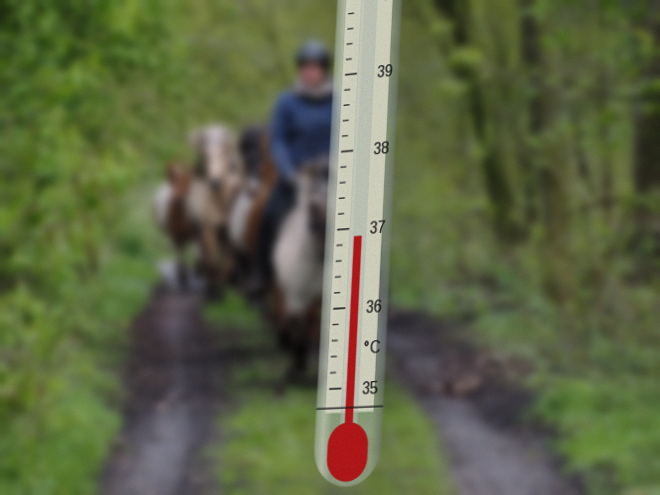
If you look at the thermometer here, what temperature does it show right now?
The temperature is 36.9 °C
